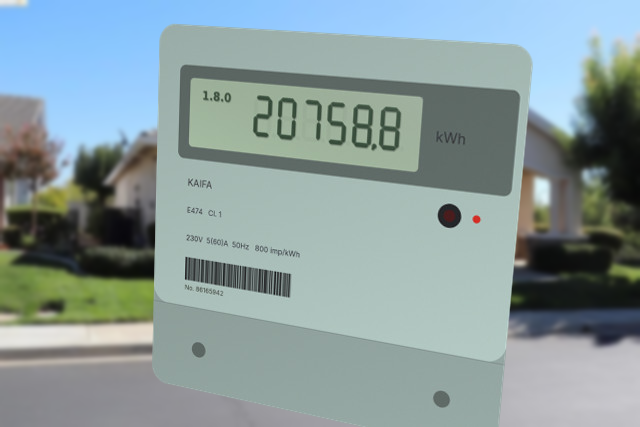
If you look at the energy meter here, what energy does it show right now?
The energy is 20758.8 kWh
